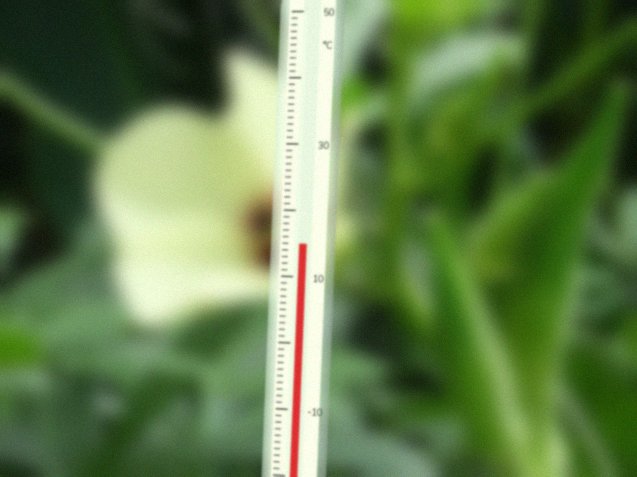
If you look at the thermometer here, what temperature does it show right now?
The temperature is 15 °C
